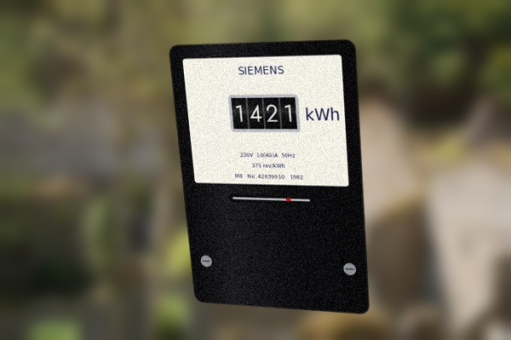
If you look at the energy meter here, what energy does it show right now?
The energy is 1421 kWh
